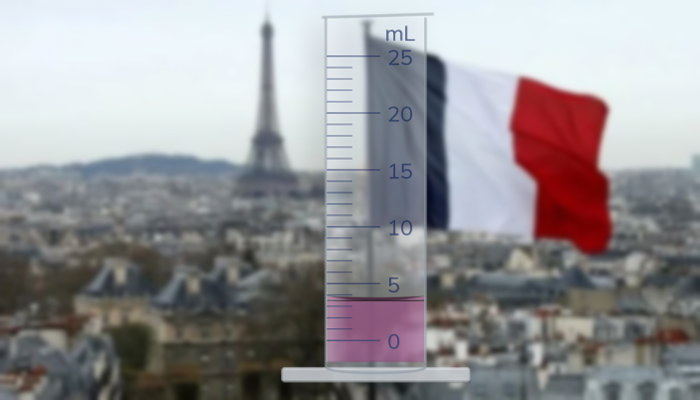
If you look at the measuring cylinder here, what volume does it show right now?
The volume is 3.5 mL
